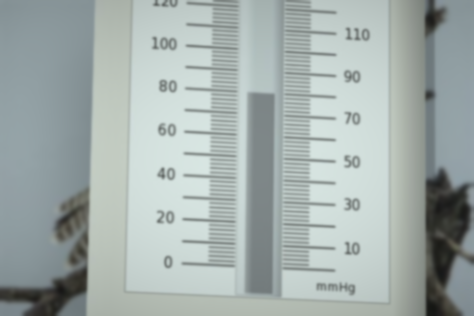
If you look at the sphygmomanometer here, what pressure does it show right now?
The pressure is 80 mmHg
